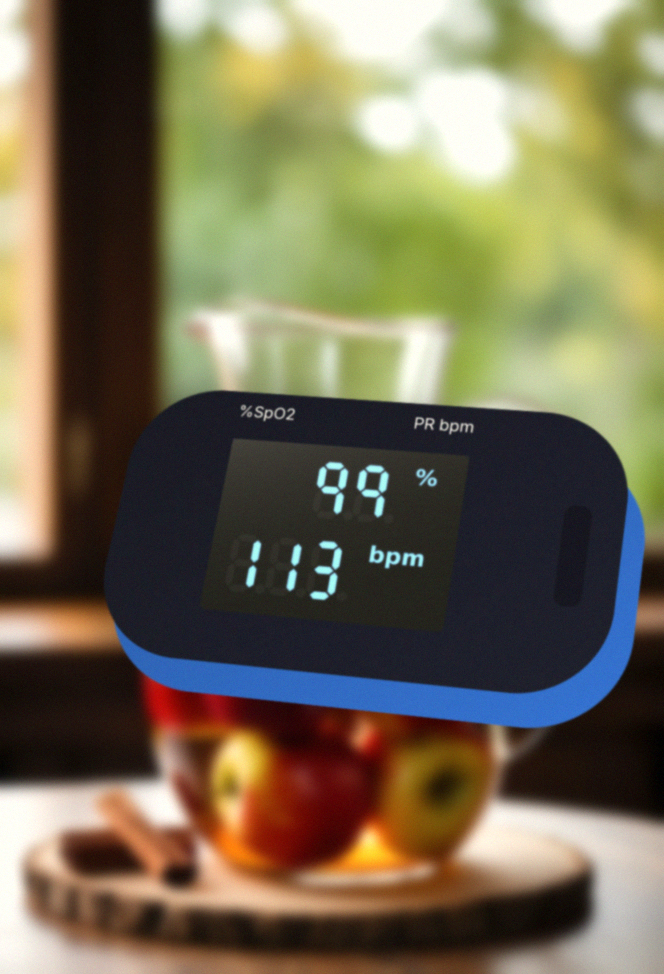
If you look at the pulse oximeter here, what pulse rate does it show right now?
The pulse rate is 113 bpm
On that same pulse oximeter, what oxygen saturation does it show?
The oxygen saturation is 99 %
